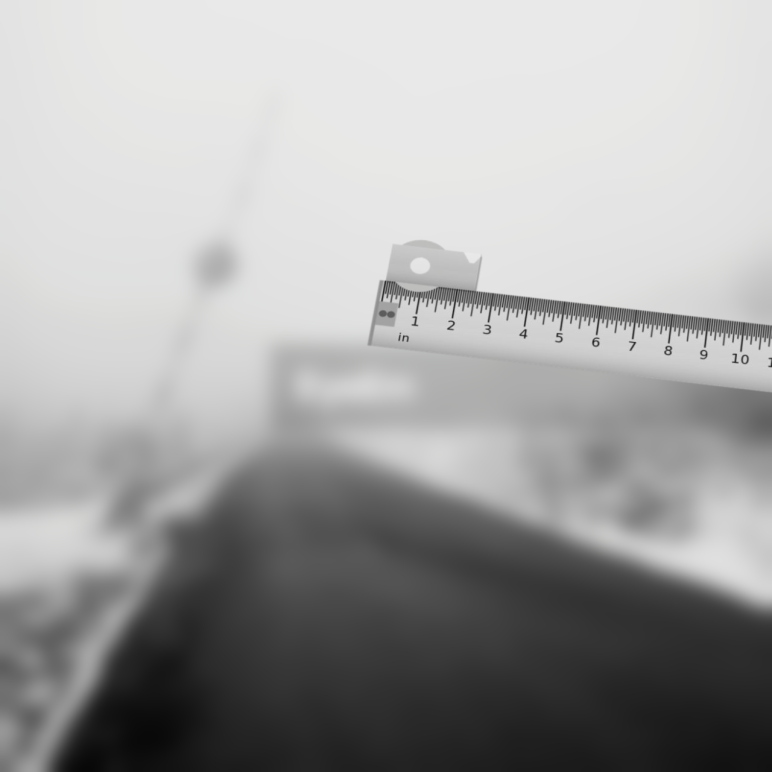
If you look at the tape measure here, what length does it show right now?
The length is 2.5 in
